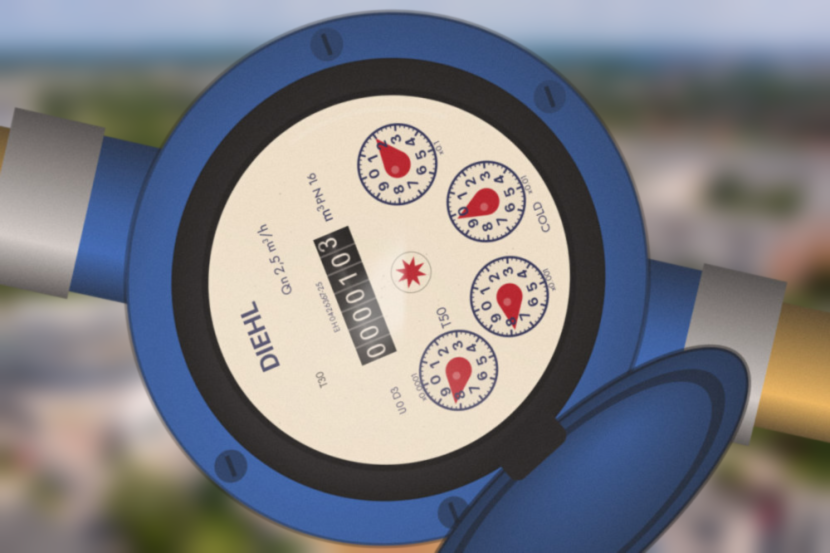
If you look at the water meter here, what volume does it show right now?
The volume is 103.1978 m³
